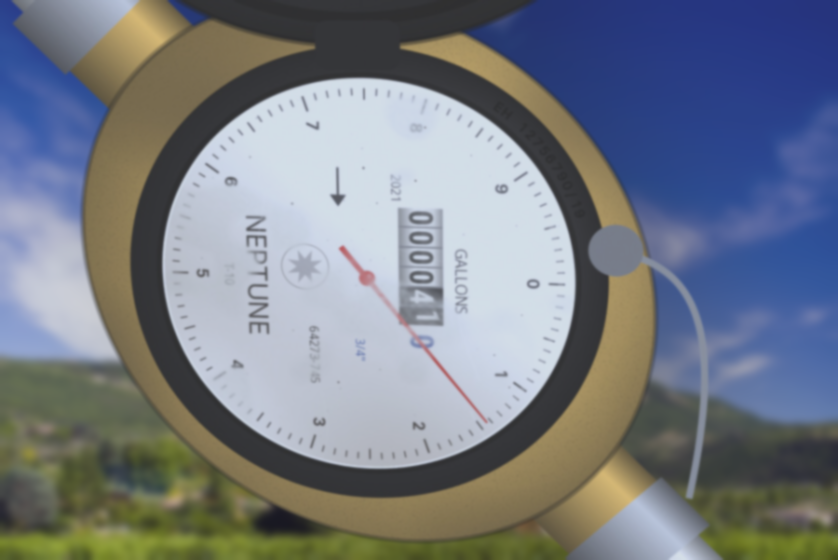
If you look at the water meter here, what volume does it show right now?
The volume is 411.4 gal
